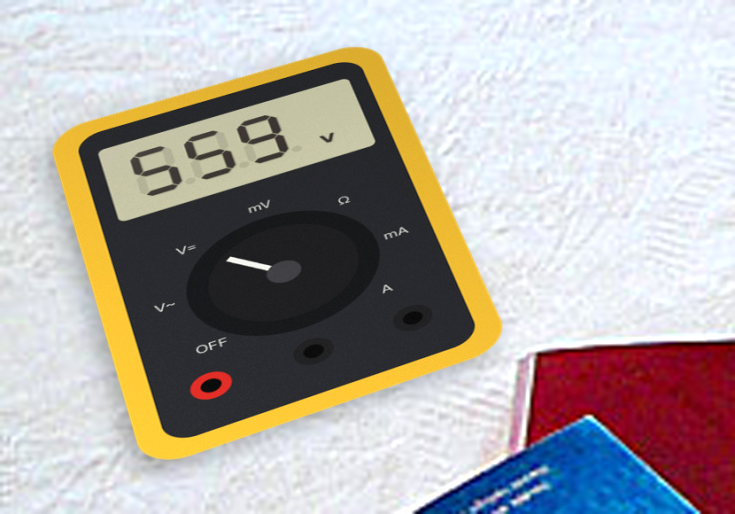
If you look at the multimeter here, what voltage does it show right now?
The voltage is 559 V
